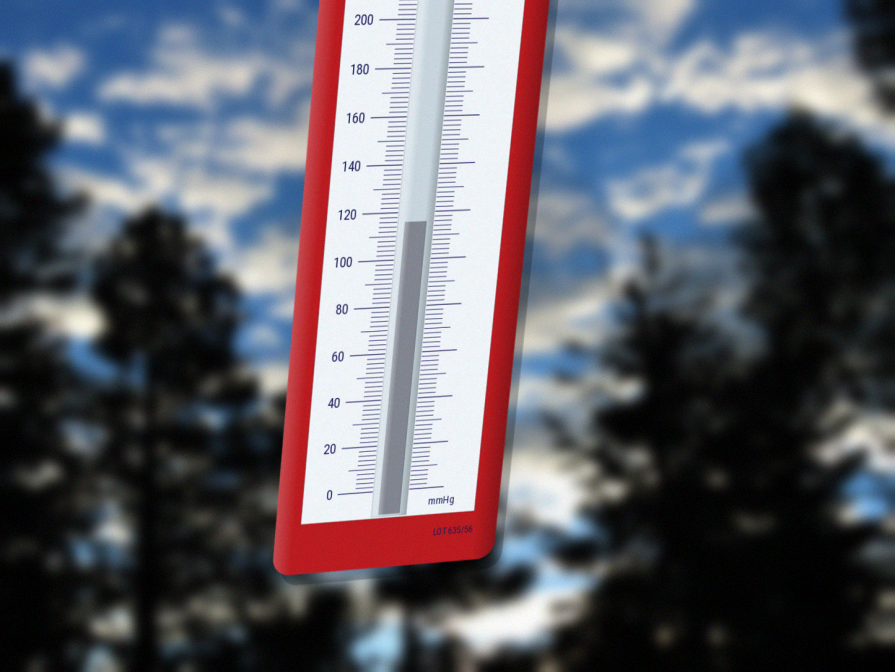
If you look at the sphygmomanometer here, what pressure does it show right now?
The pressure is 116 mmHg
